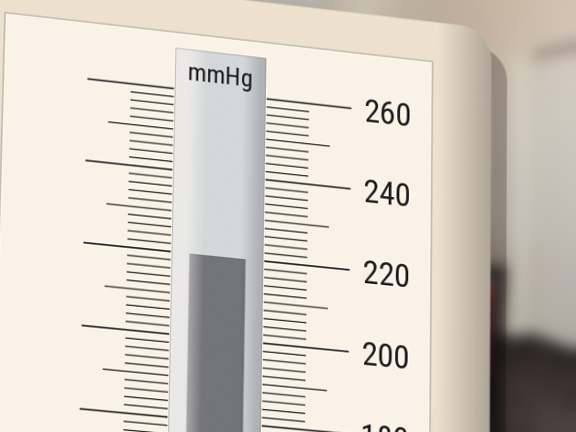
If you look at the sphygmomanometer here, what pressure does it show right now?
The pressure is 220 mmHg
